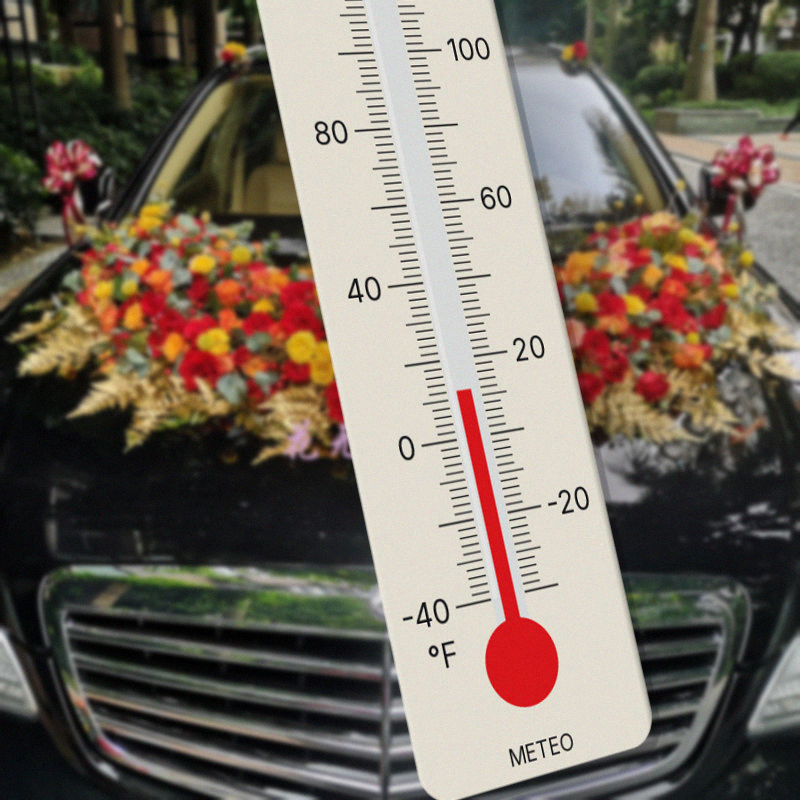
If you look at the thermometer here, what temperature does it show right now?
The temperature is 12 °F
